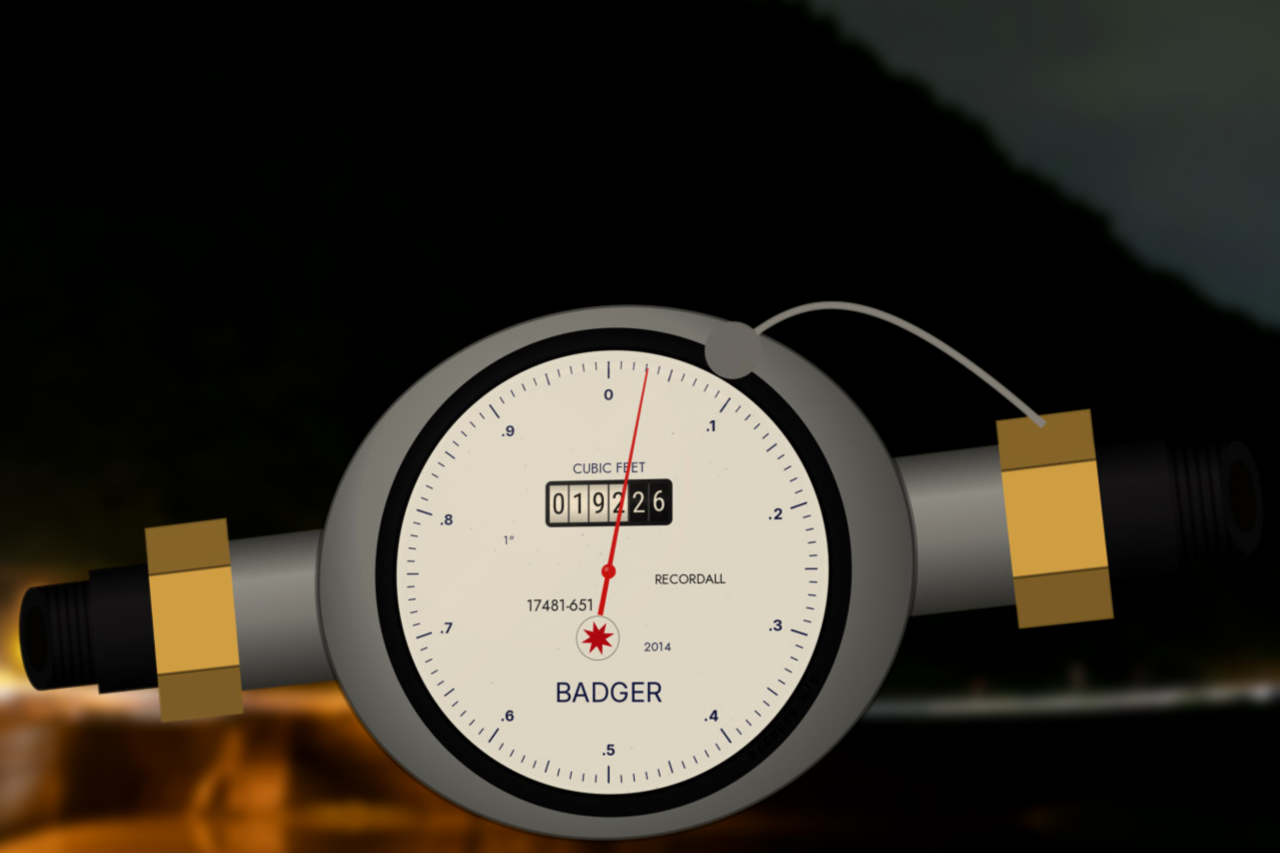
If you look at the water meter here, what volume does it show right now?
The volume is 19226.03 ft³
